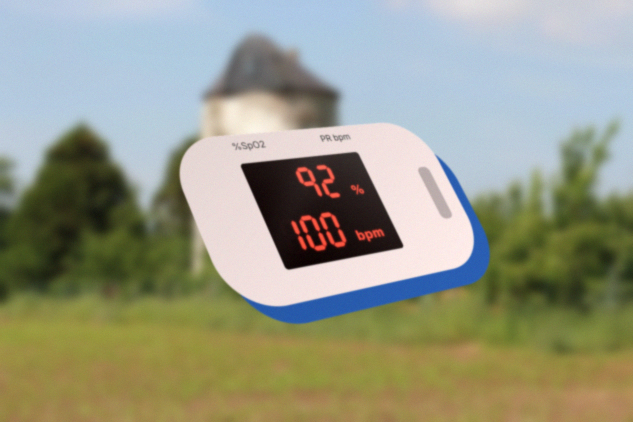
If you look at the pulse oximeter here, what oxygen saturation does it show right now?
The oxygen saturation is 92 %
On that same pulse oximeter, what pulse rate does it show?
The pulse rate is 100 bpm
